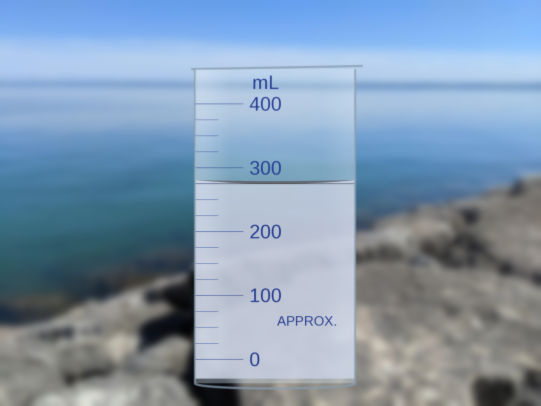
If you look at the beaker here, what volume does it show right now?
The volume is 275 mL
